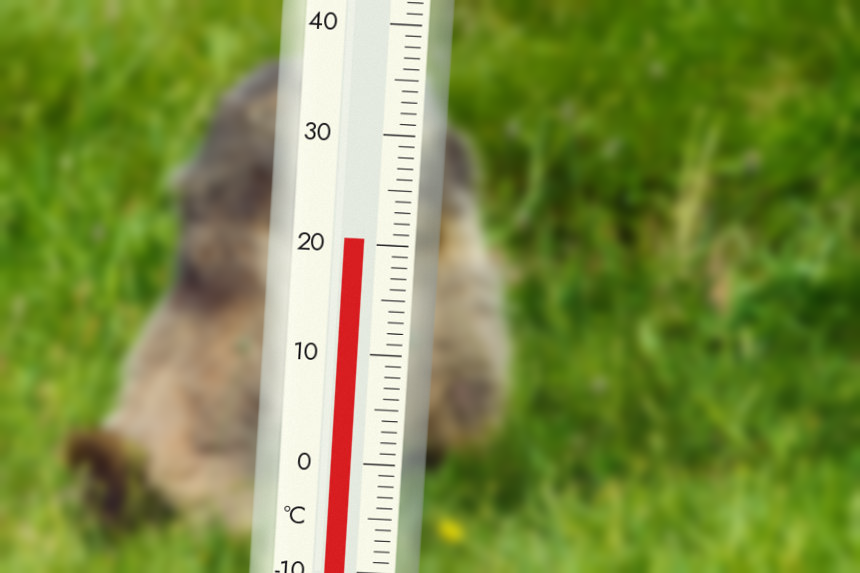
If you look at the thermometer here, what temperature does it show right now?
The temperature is 20.5 °C
